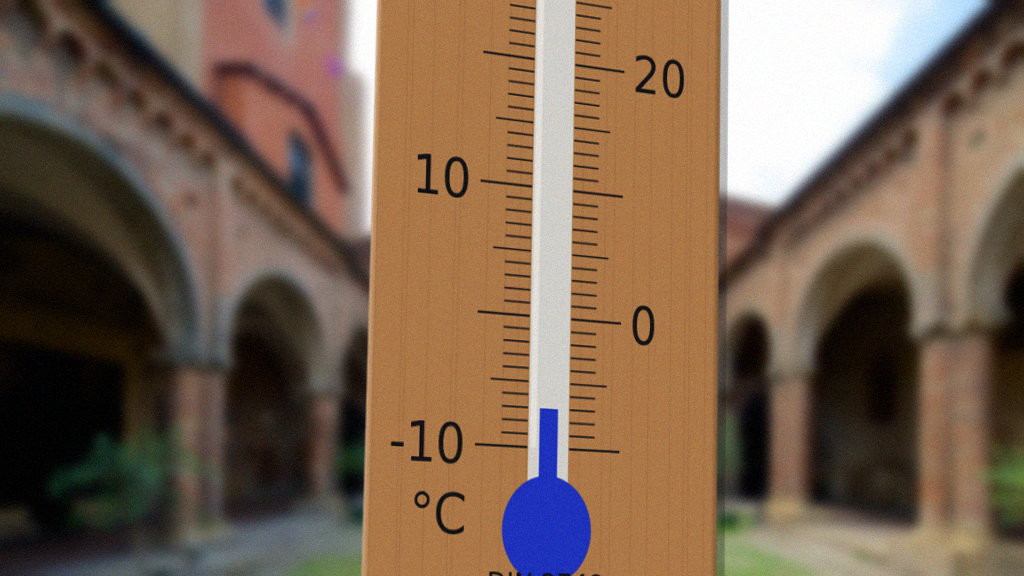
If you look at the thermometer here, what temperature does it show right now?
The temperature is -7 °C
